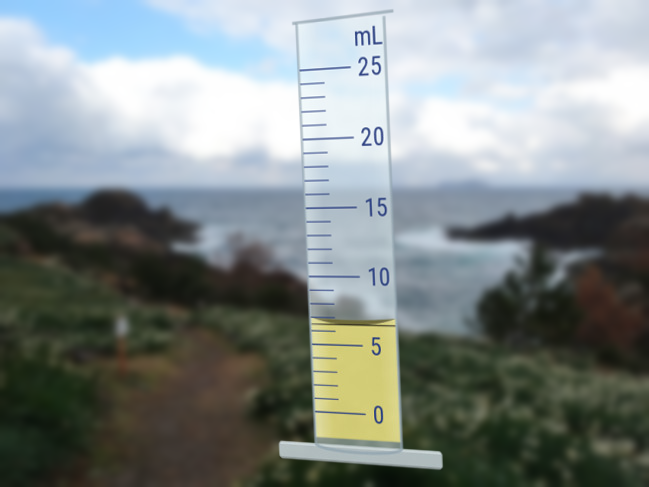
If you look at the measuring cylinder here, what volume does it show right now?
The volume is 6.5 mL
